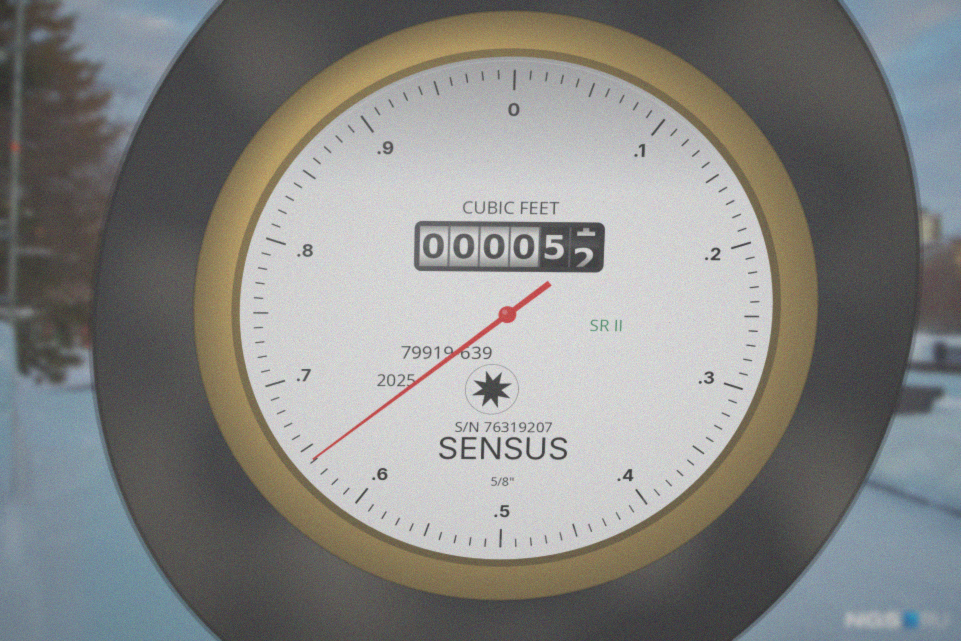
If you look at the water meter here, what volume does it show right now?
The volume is 51.64 ft³
